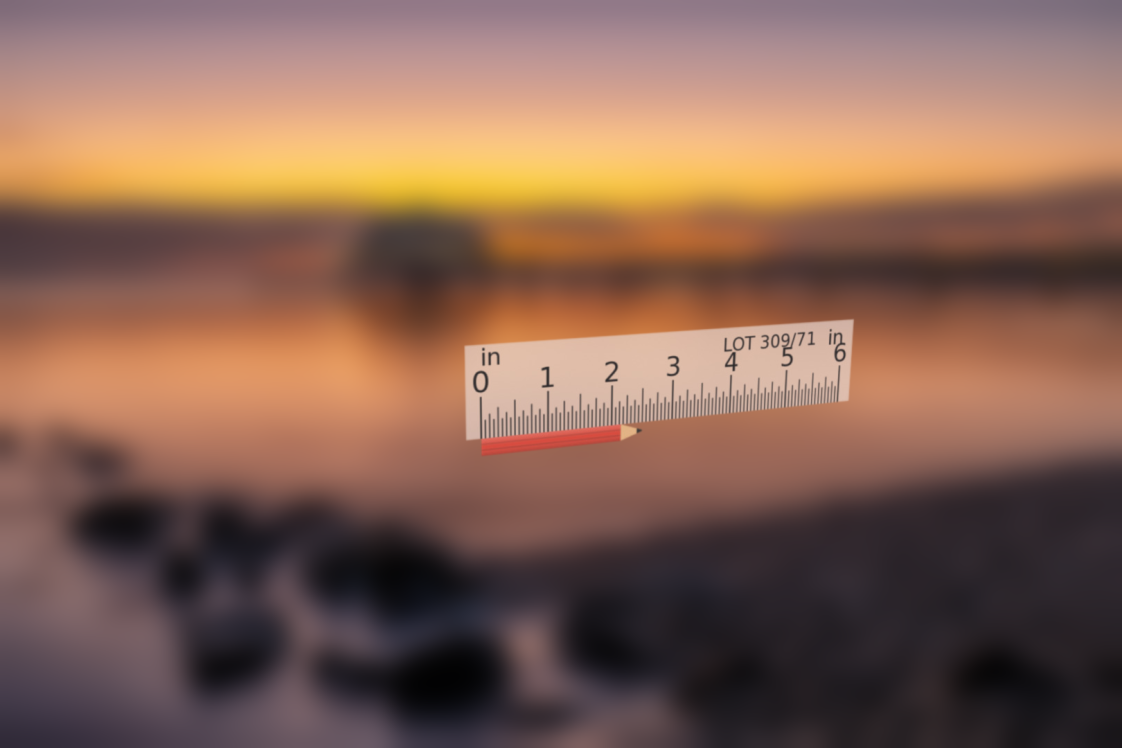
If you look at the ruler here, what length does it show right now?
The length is 2.5 in
